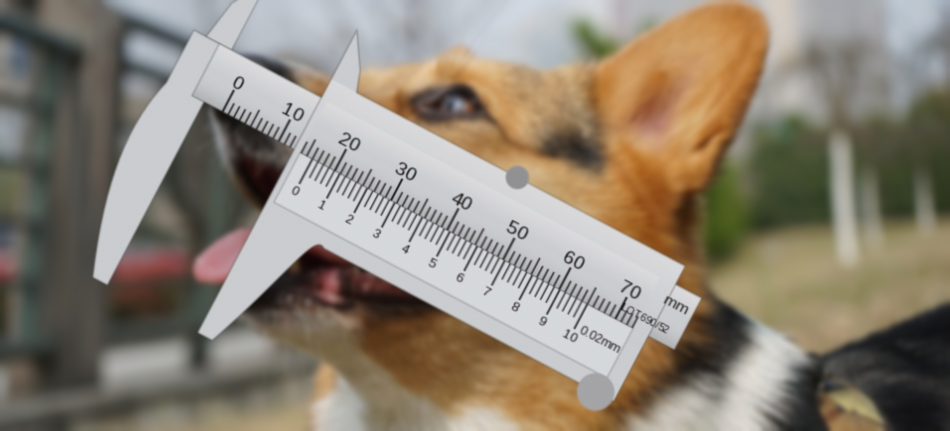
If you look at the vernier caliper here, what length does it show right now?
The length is 16.0 mm
